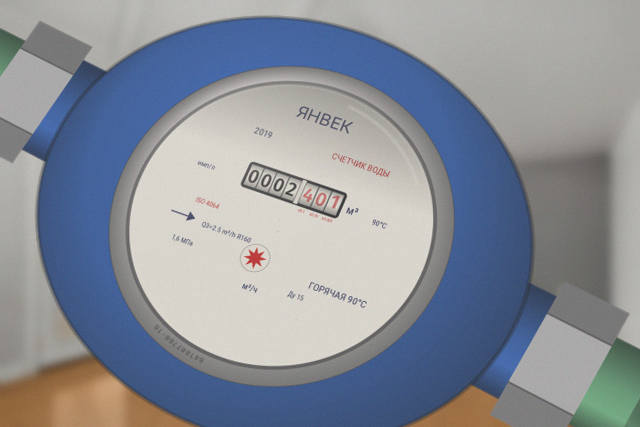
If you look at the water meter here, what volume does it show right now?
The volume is 2.401 m³
